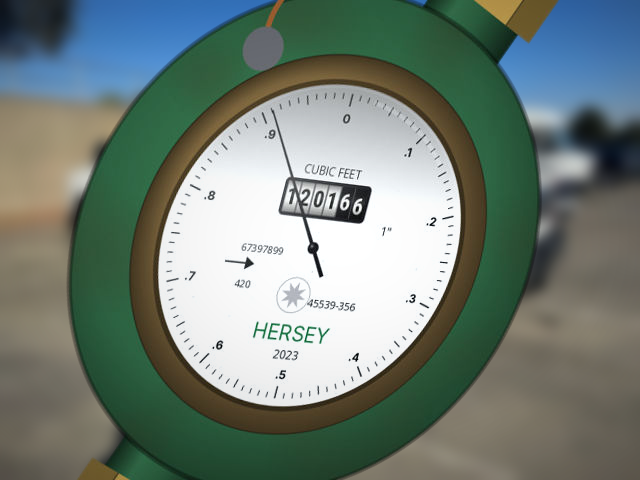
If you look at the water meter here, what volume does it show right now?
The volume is 120165.91 ft³
